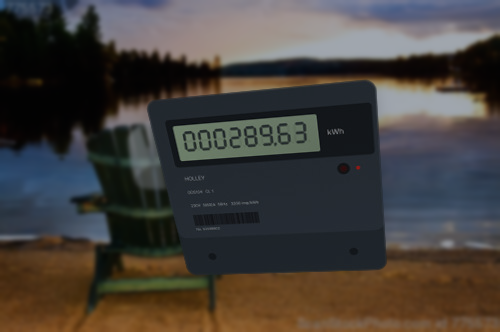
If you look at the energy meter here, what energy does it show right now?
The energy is 289.63 kWh
